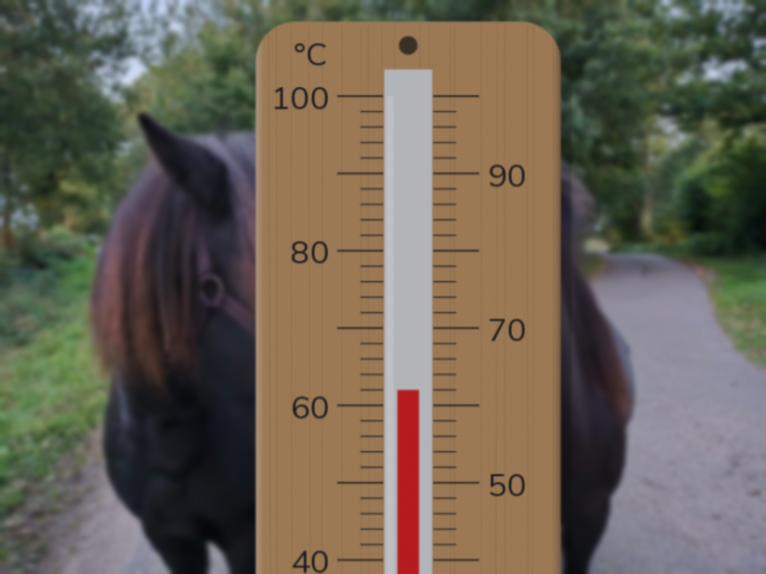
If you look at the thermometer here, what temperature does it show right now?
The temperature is 62 °C
